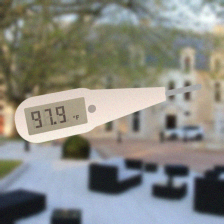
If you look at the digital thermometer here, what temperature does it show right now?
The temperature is 97.9 °F
